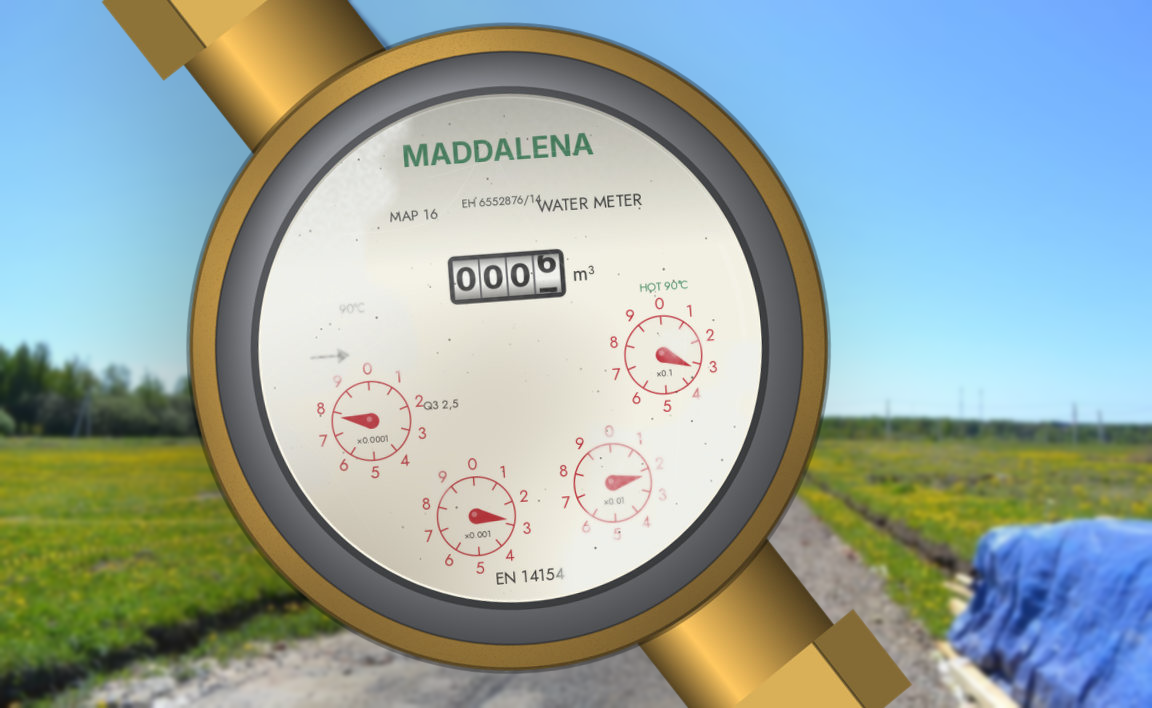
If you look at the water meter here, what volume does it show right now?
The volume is 6.3227 m³
